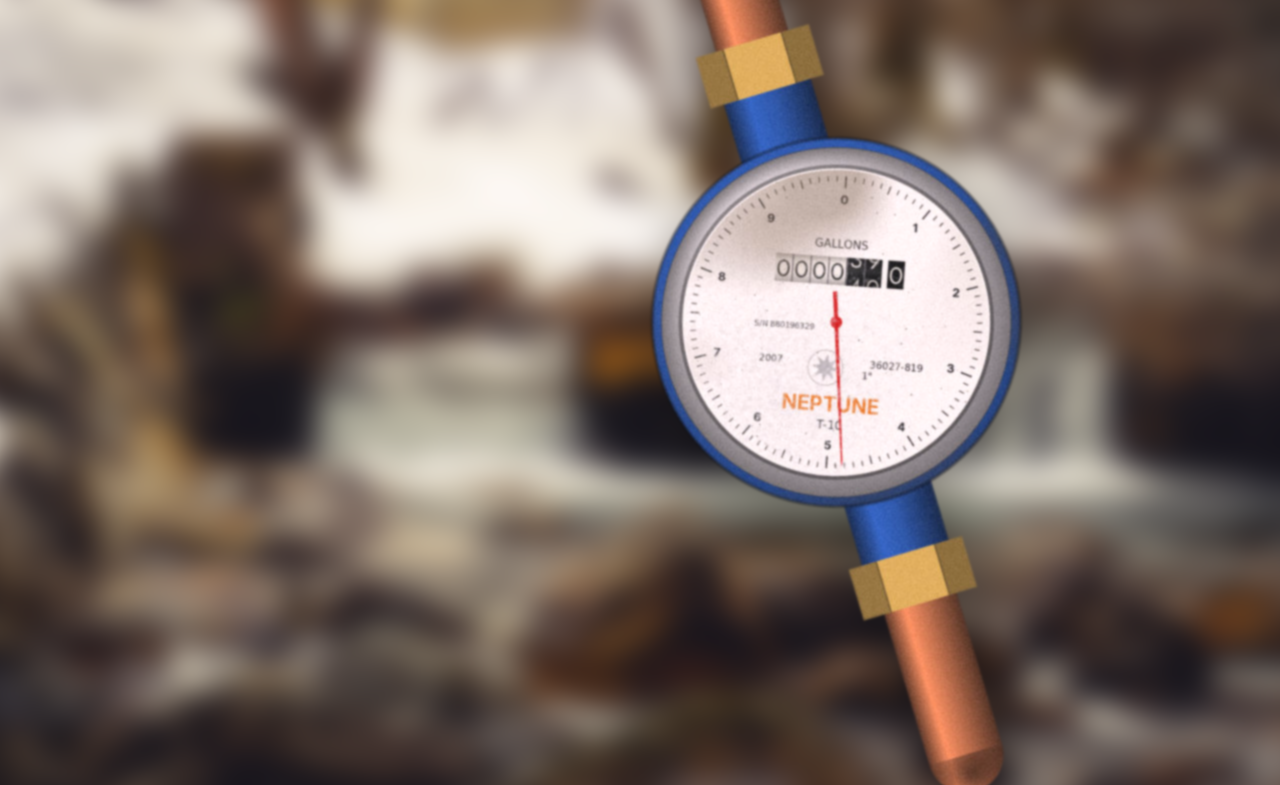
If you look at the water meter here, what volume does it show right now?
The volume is 394.8 gal
